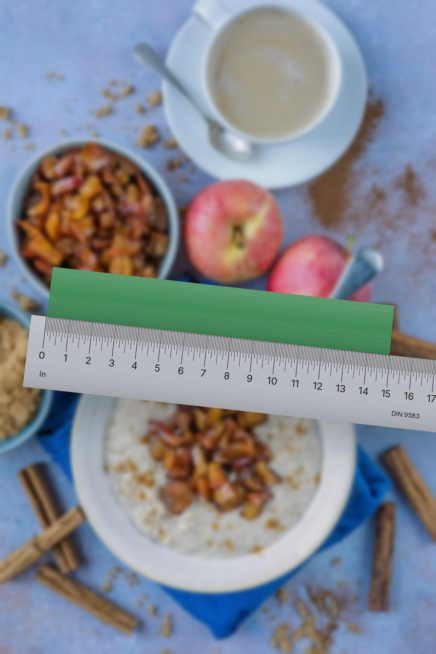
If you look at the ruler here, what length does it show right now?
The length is 15 in
